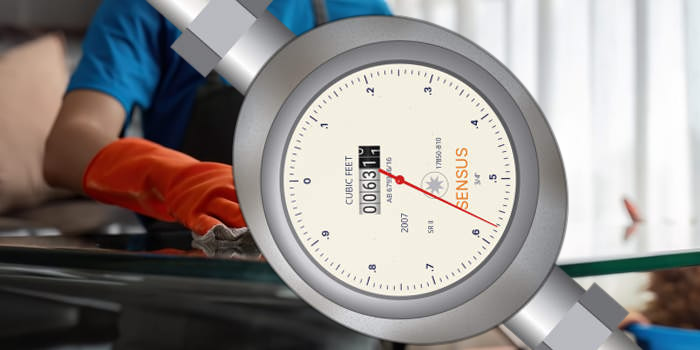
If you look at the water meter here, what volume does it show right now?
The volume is 6310.57 ft³
